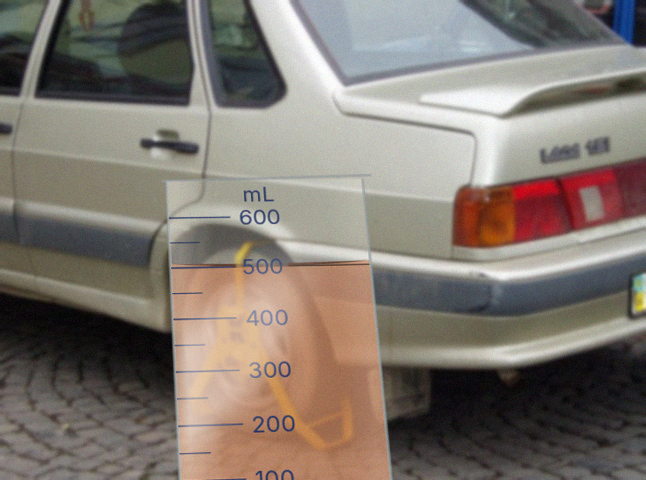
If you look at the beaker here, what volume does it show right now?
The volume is 500 mL
